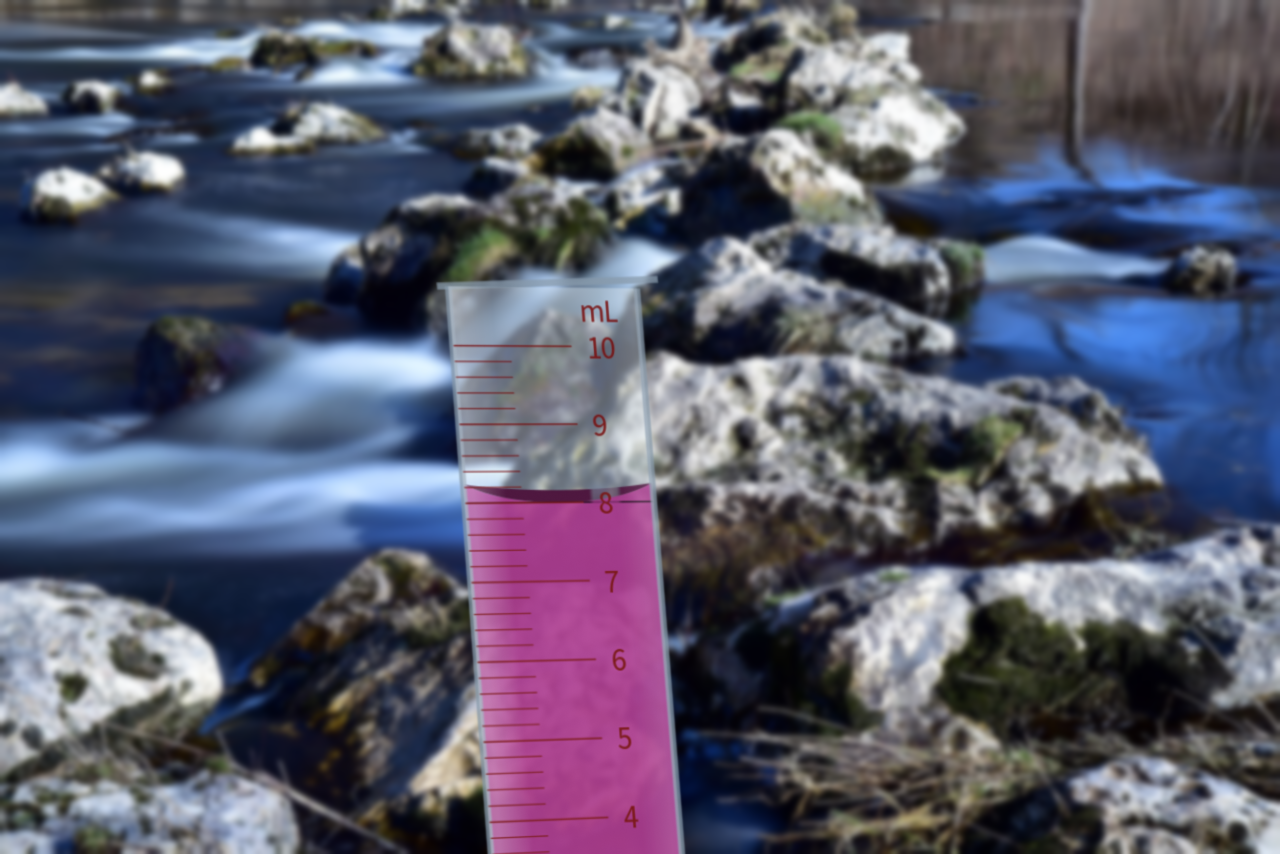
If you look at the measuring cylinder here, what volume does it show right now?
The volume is 8 mL
